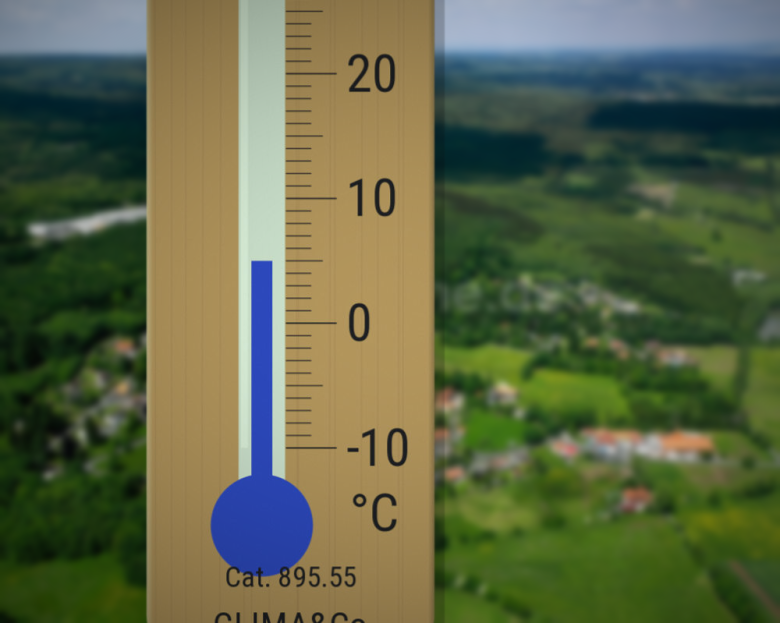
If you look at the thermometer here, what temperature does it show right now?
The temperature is 5 °C
